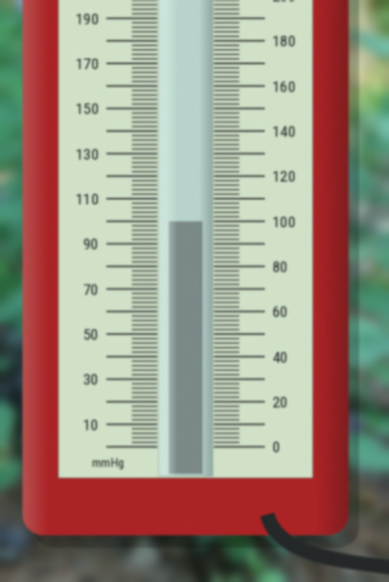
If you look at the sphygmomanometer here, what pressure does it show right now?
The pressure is 100 mmHg
